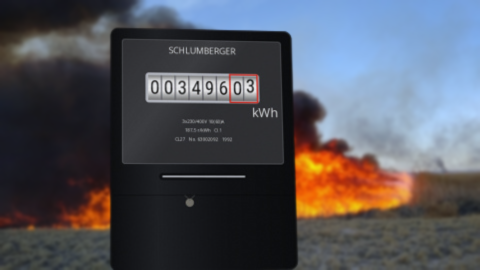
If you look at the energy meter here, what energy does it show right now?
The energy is 3496.03 kWh
